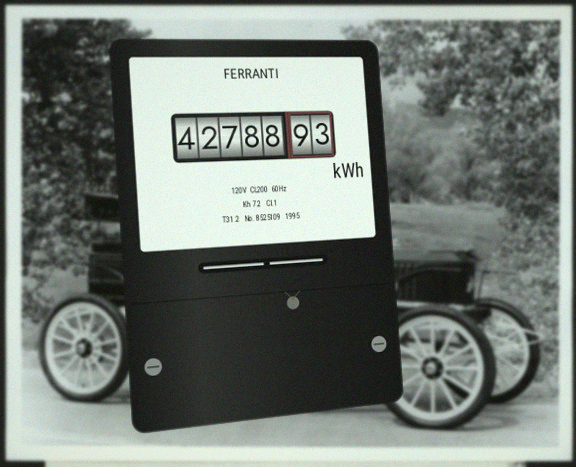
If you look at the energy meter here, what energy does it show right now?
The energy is 42788.93 kWh
